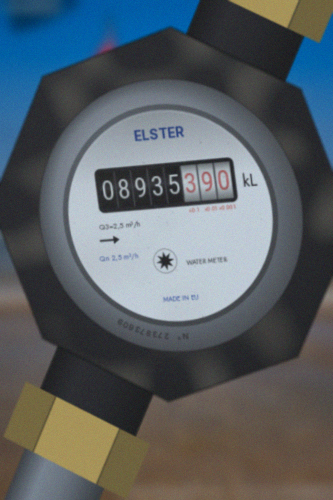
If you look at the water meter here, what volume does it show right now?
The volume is 8935.390 kL
